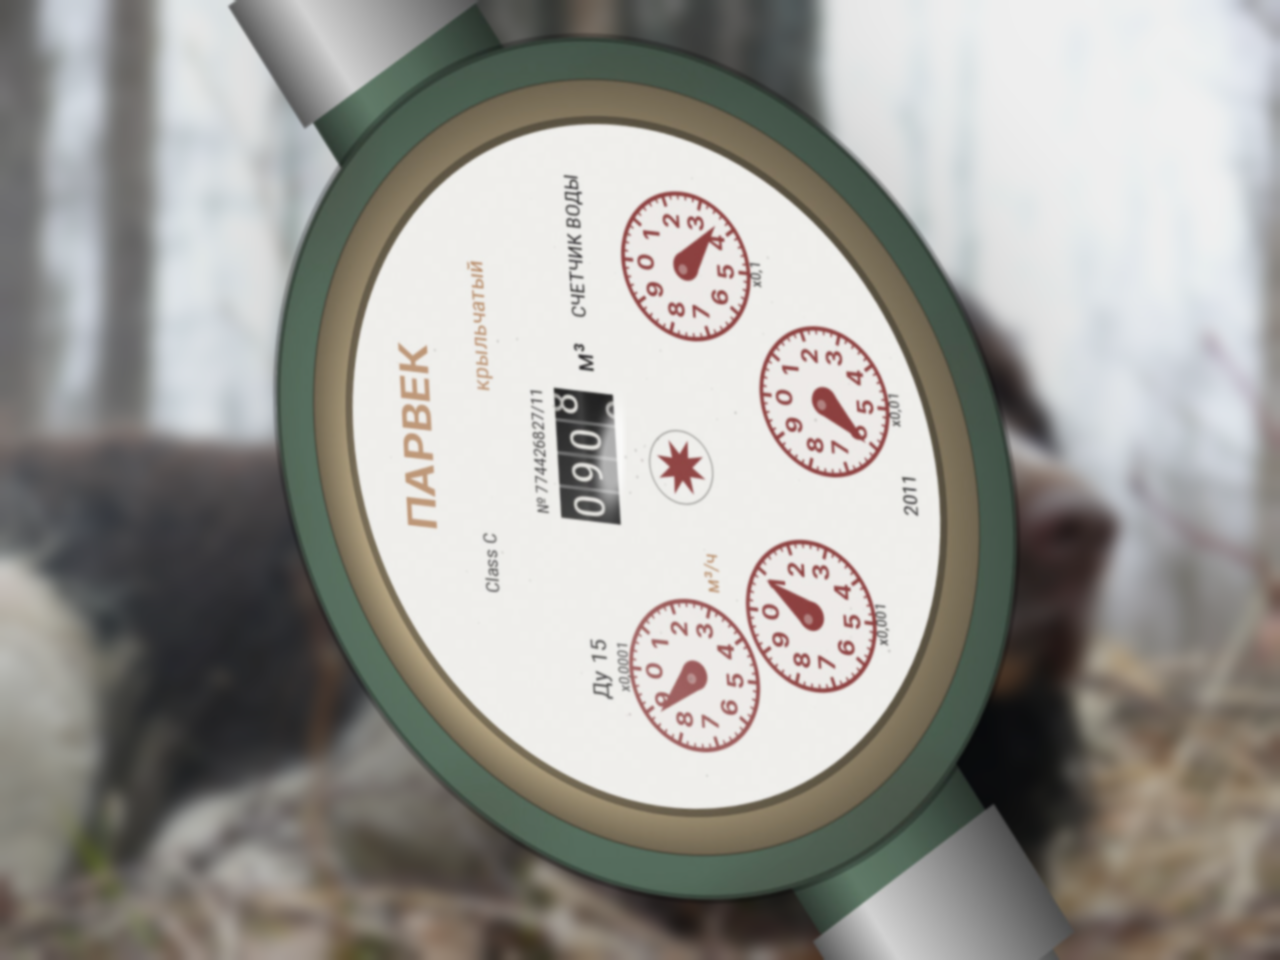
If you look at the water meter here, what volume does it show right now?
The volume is 908.3608 m³
